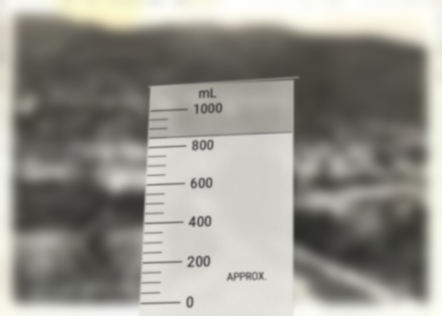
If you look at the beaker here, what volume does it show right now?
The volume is 850 mL
